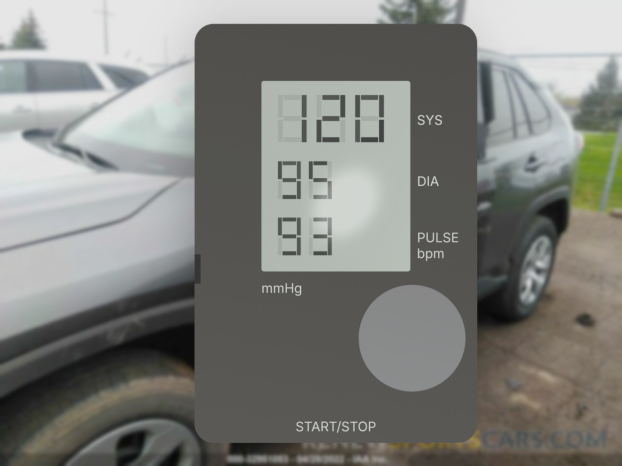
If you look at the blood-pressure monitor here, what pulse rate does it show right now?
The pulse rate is 93 bpm
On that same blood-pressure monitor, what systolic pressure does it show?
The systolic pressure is 120 mmHg
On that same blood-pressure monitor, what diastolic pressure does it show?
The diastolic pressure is 95 mmHg
